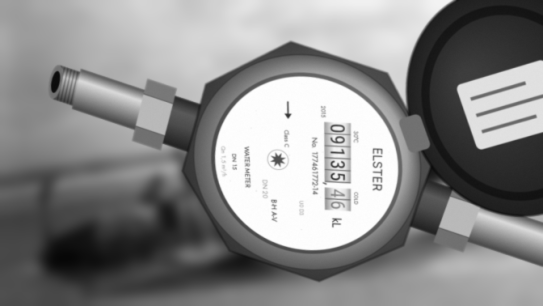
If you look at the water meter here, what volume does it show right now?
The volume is 9135.46 kL
